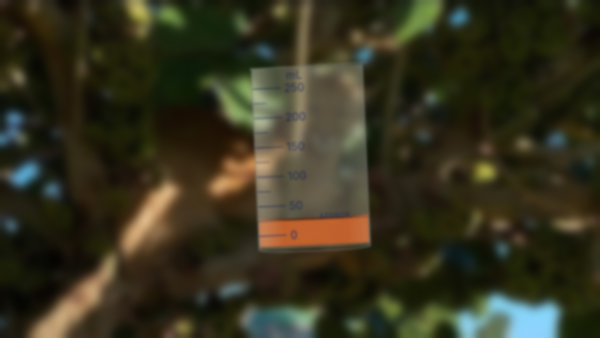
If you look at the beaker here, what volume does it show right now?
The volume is 25 mL
